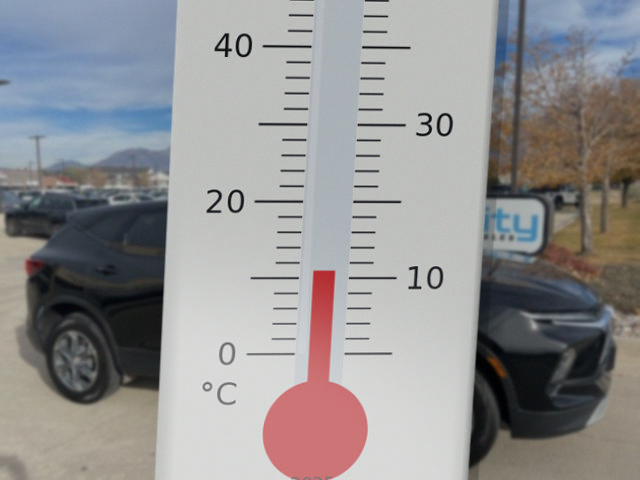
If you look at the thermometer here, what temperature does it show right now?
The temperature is 11 °C
